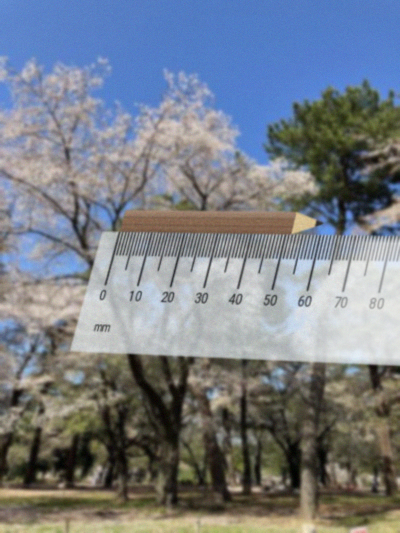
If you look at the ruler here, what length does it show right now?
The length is 60 mm
